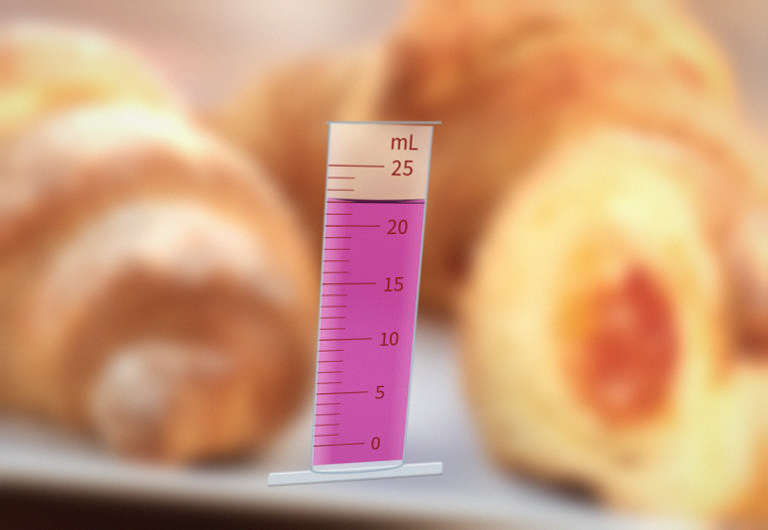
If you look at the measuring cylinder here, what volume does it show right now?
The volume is 22 mL
